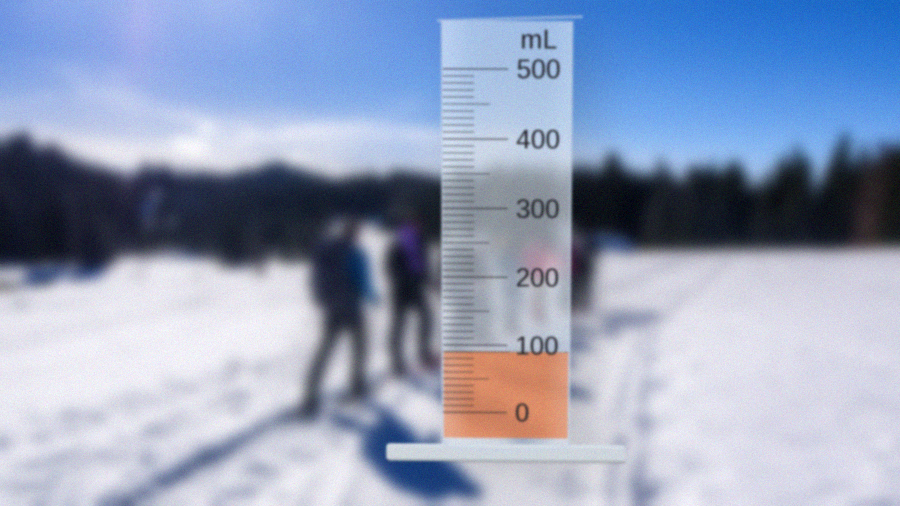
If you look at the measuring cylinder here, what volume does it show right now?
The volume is 90 mL
